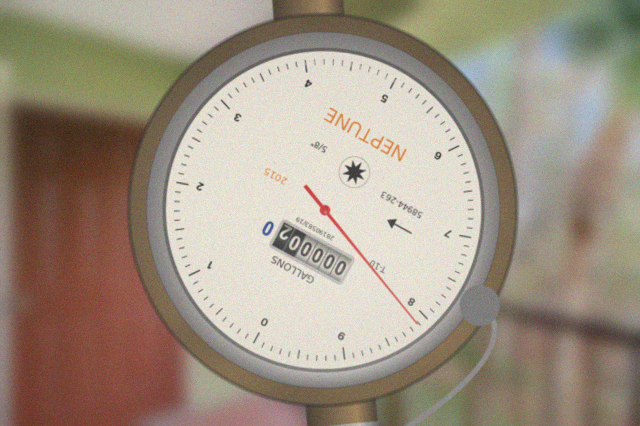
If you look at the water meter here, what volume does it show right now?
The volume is 18.1 gal
